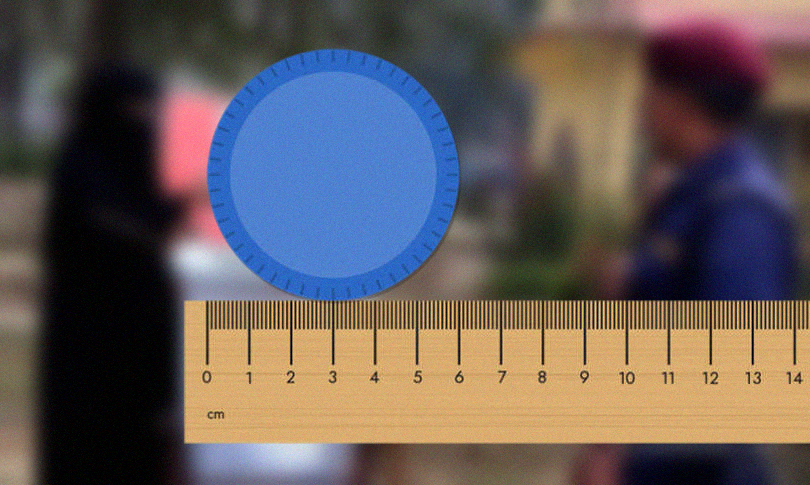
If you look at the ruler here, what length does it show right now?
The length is 6 cm
